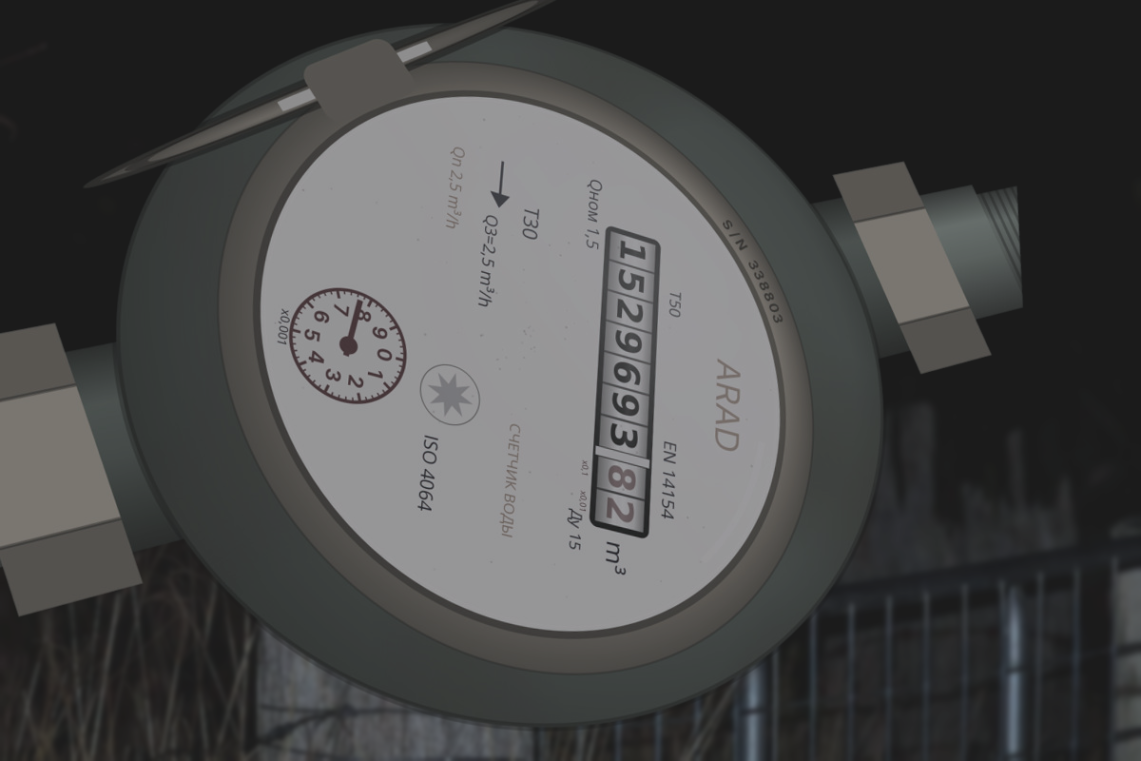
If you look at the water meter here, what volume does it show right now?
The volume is 1529693.827 m³
